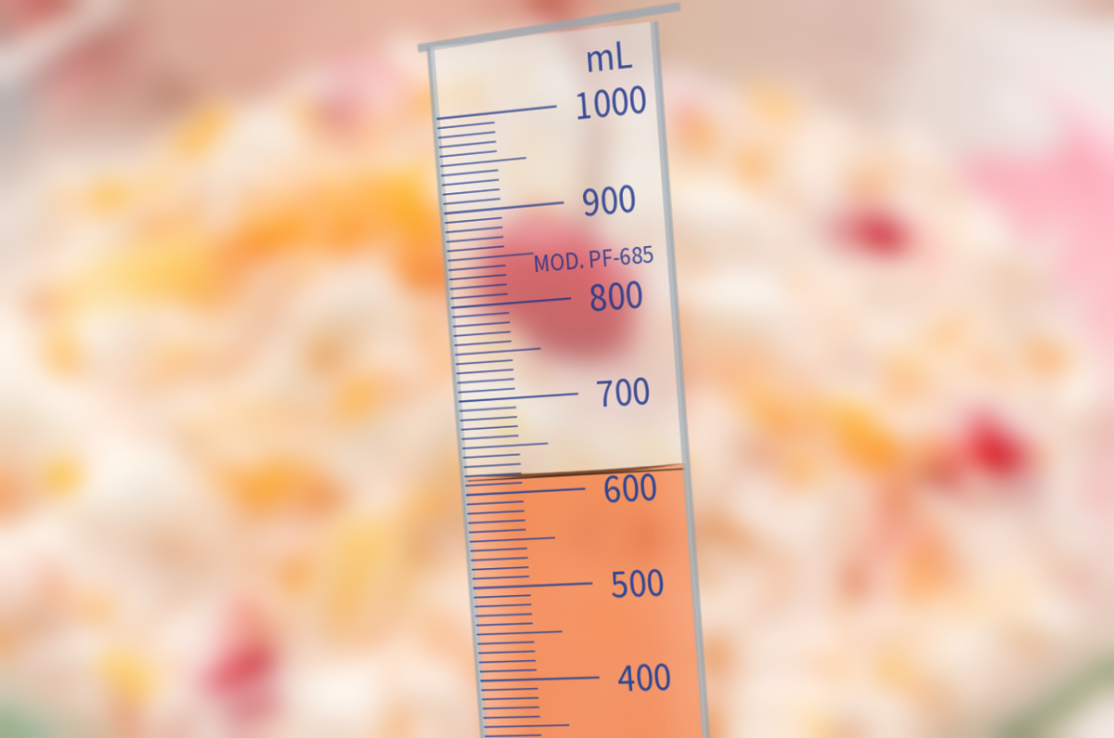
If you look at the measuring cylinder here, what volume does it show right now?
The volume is 615 mL
